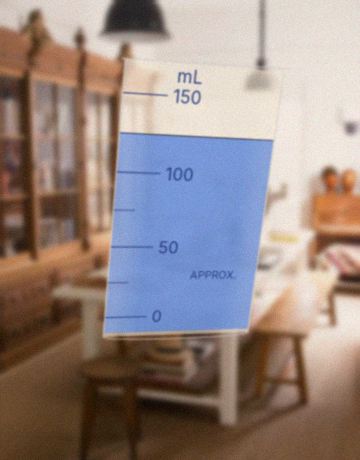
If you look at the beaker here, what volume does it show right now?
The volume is 125 mL
